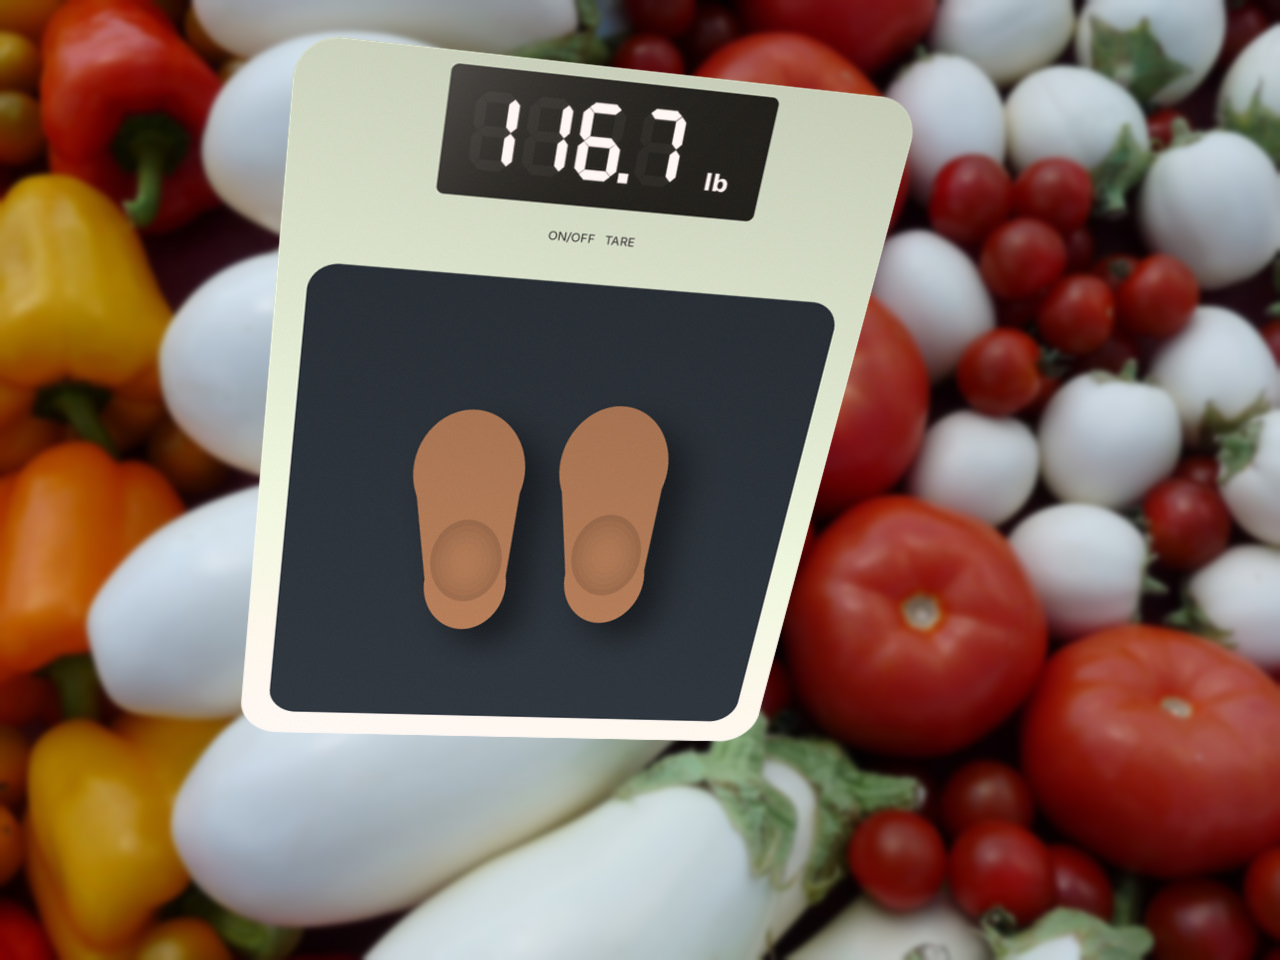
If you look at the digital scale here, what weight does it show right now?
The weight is 116.7 lb
